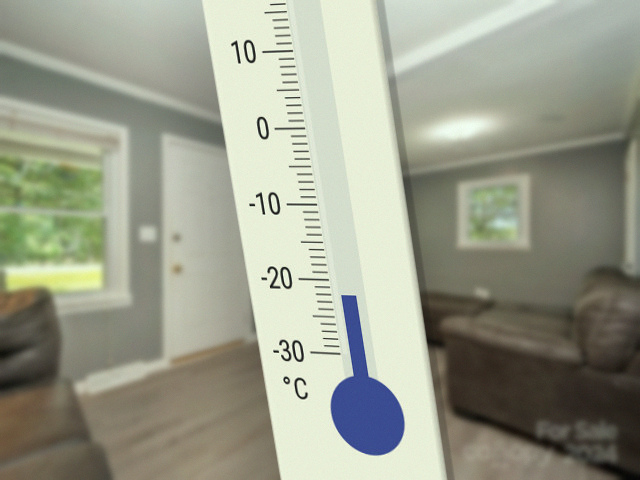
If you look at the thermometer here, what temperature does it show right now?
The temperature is -22 °C
